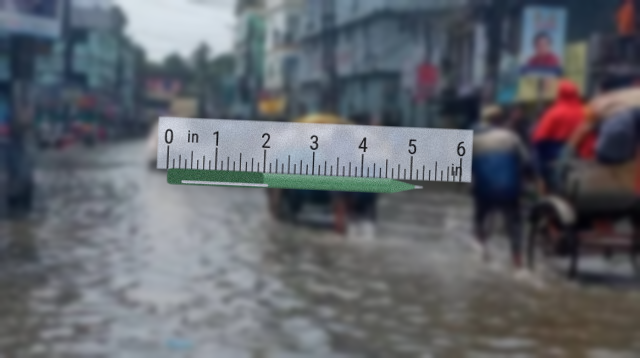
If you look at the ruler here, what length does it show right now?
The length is 5.25 in
